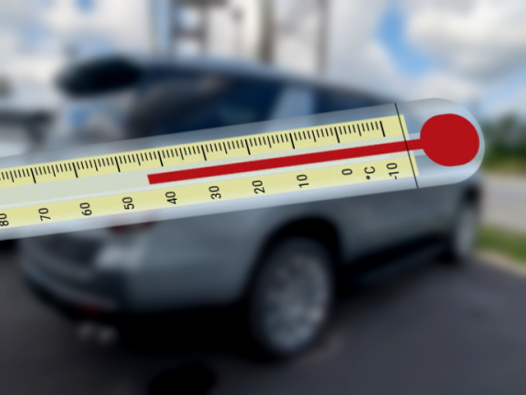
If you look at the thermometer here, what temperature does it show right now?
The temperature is 44 °C
